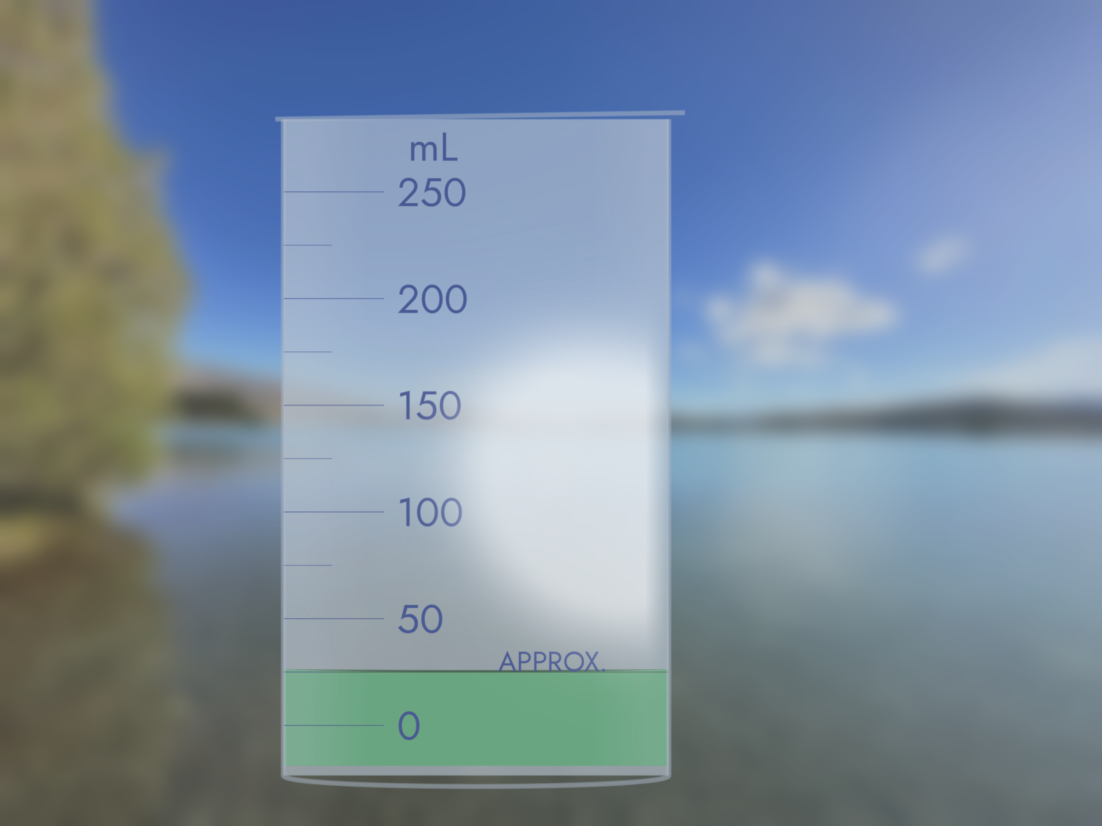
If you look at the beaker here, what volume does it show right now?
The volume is 25 mL
